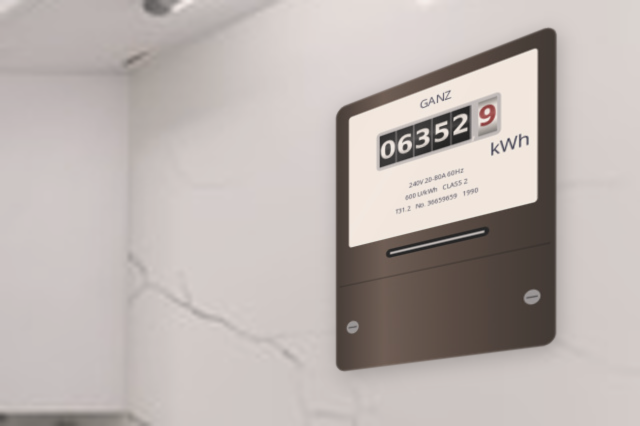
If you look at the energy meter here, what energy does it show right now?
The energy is 6352.9 kWh
